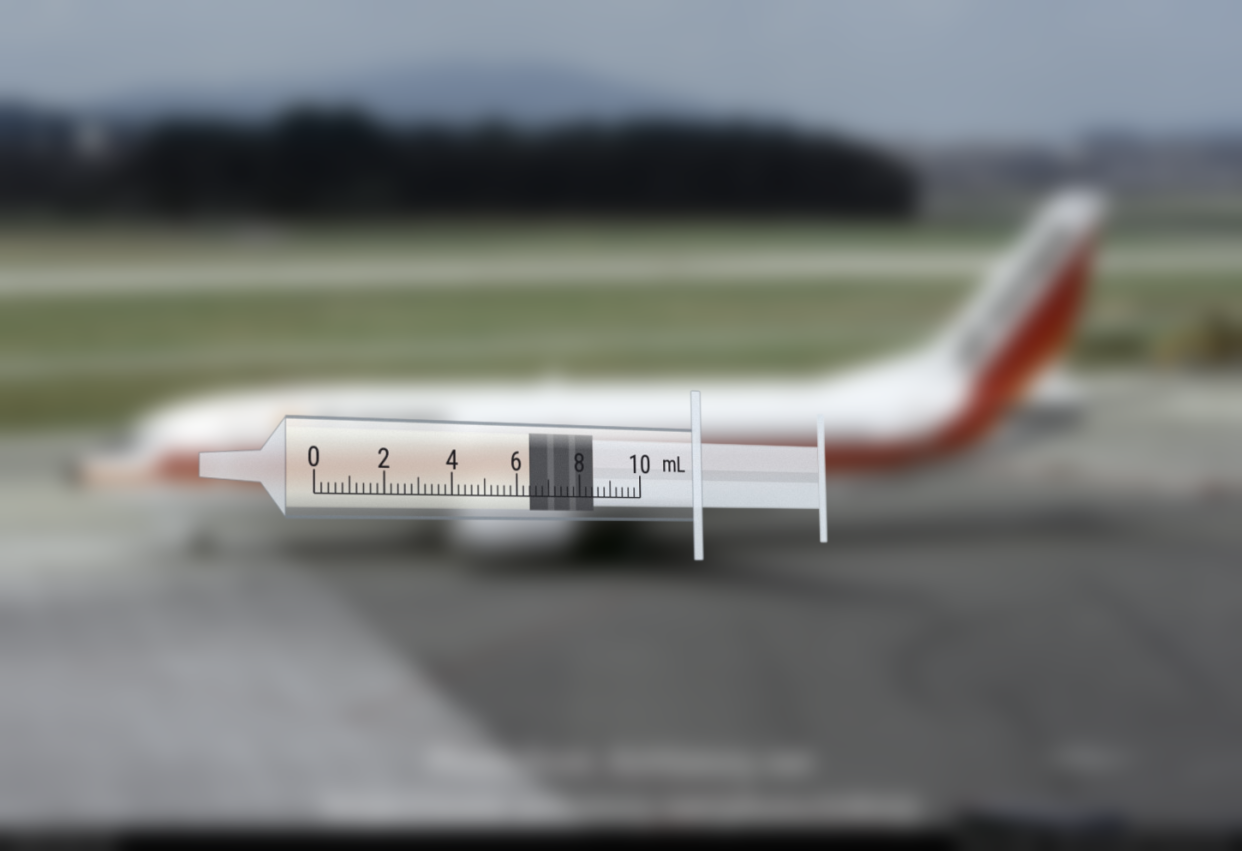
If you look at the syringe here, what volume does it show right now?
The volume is 6.4 mL
